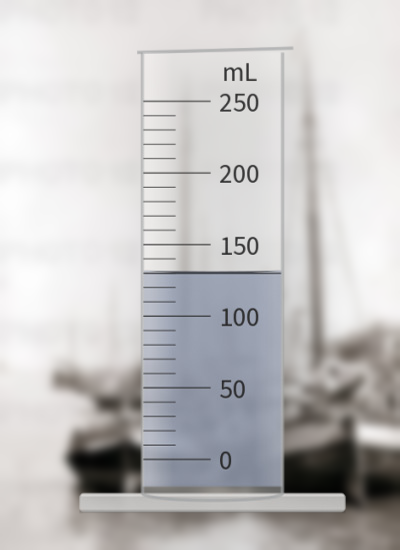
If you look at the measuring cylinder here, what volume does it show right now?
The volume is 130 mL
